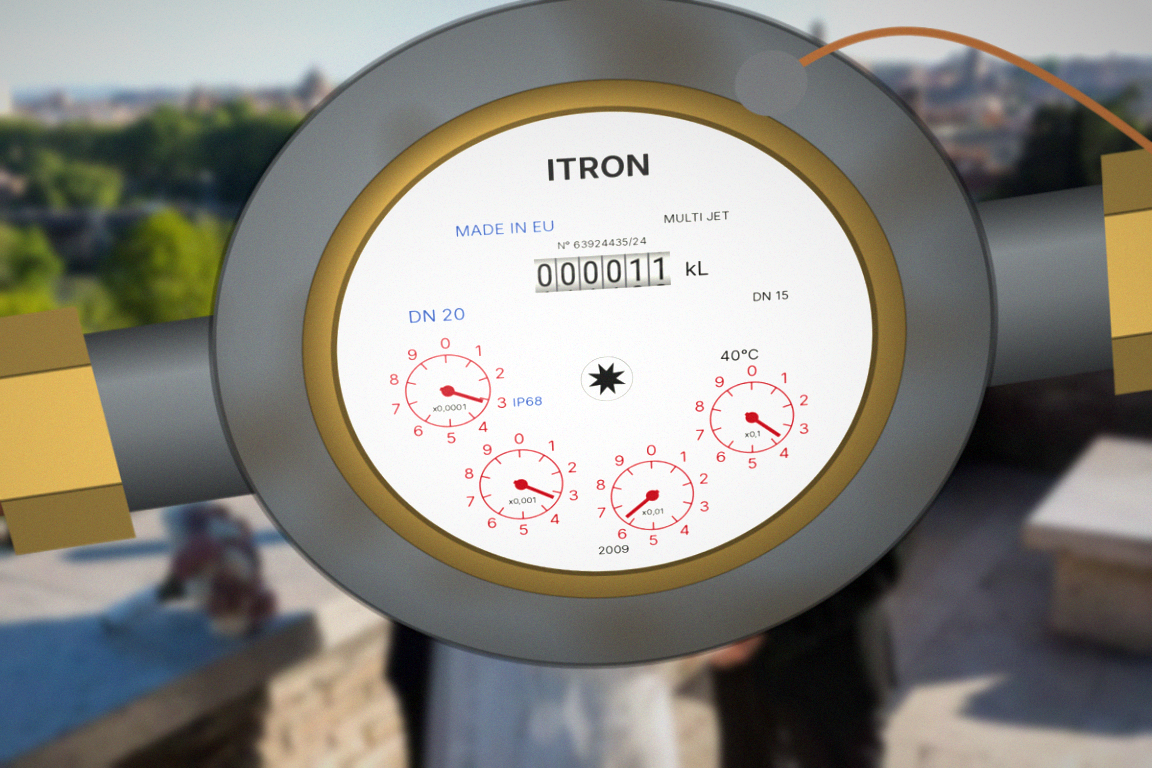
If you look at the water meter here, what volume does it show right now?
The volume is 11.3633 kL
